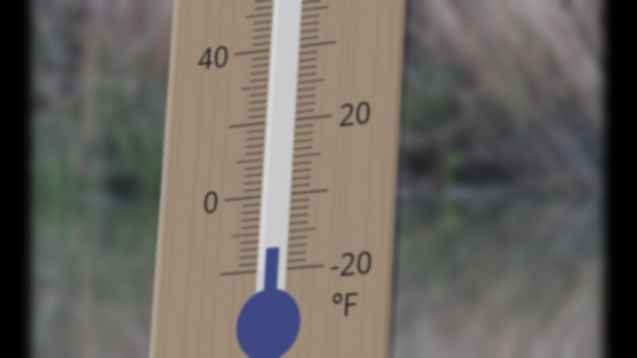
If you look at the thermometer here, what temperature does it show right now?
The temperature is -14 °F
